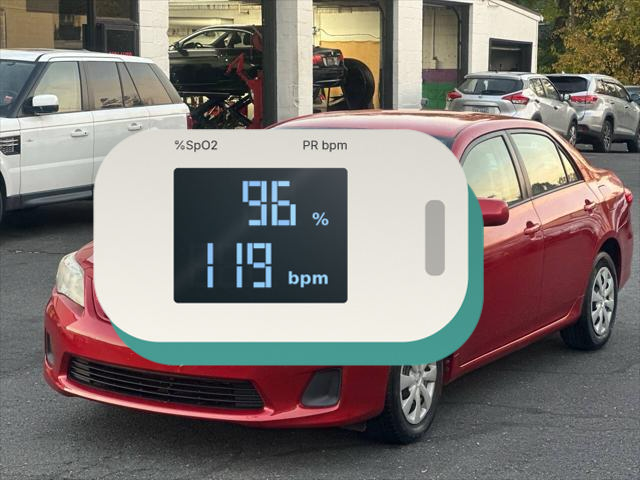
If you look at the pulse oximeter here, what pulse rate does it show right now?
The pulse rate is 119 bpm
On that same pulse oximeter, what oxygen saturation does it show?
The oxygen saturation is 96 %
